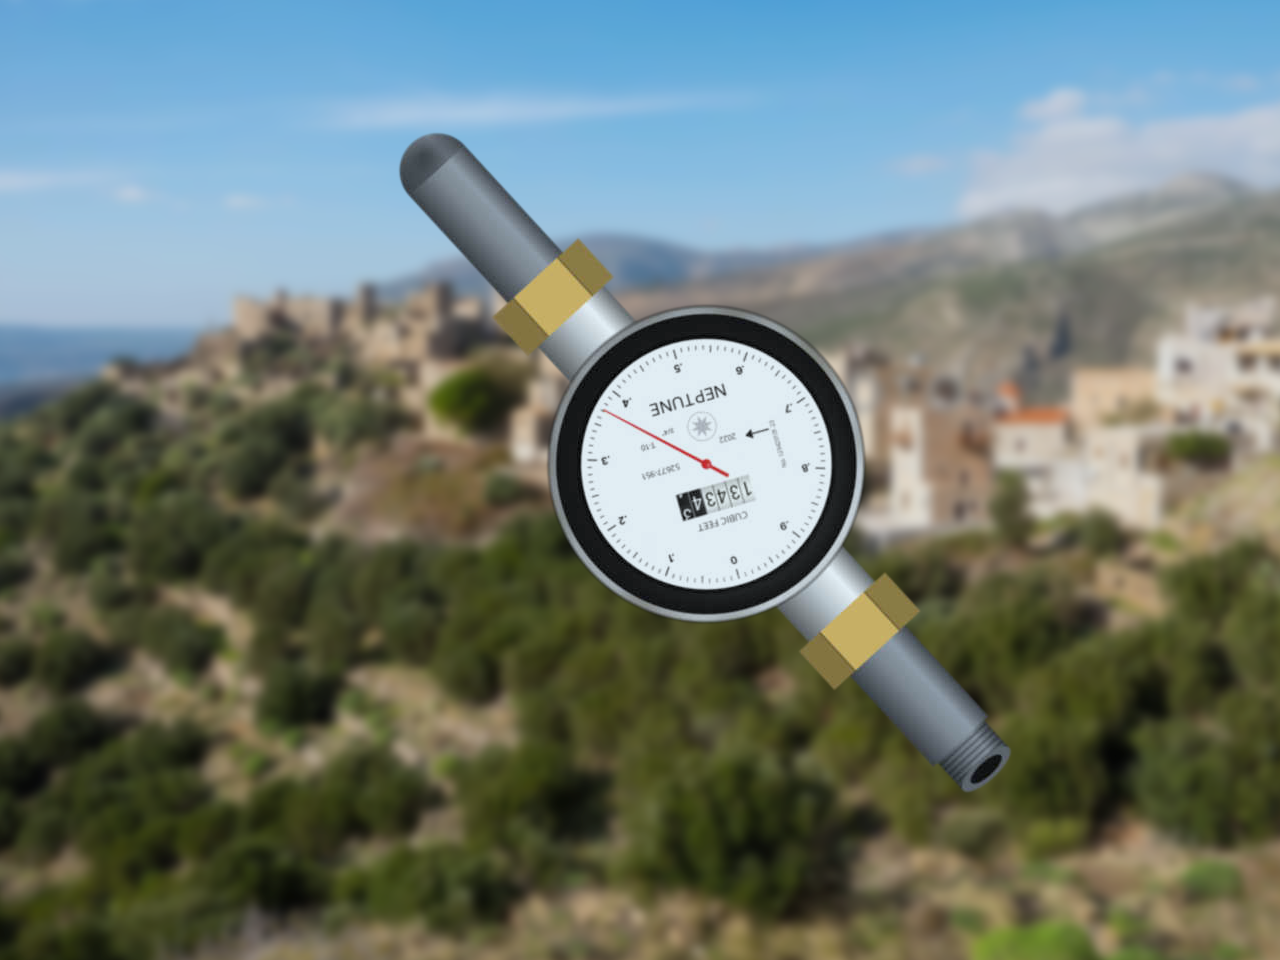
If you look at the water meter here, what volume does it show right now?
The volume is 134343.37 ft³
